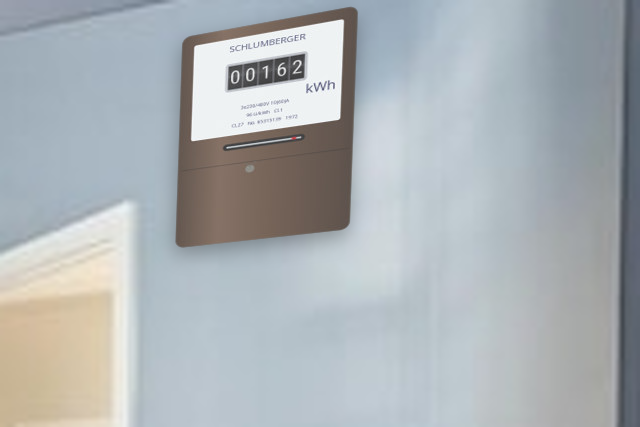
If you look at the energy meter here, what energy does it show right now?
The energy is 162 kWh
